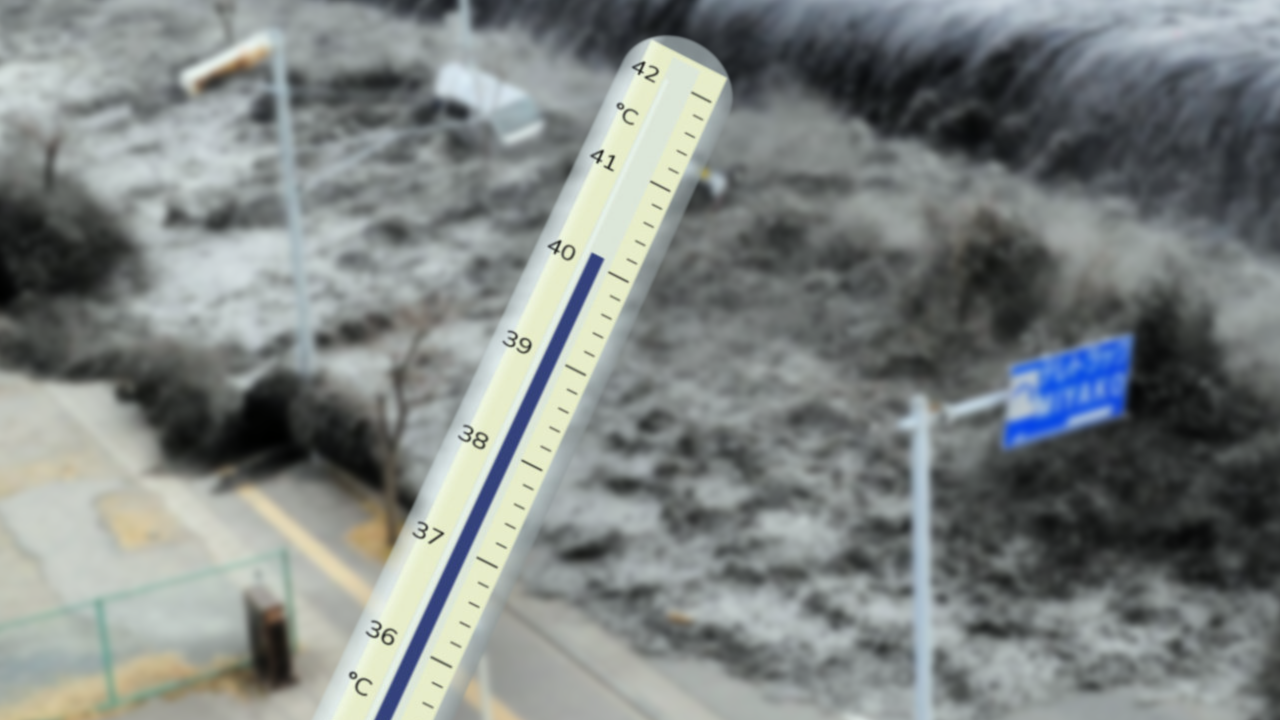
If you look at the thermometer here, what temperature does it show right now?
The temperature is 40.1 °C
